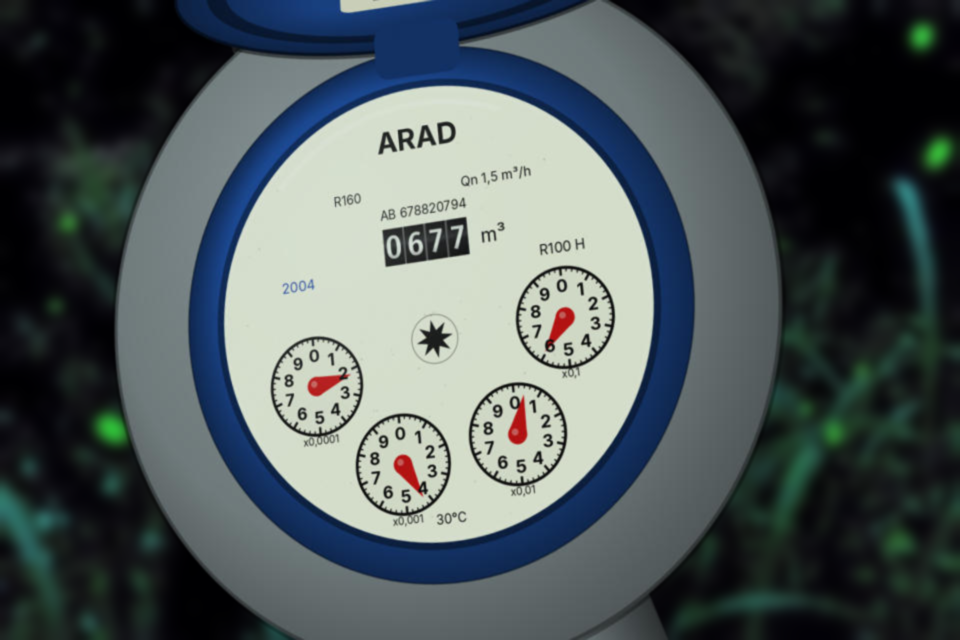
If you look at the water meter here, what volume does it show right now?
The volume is 677.6042 m³
